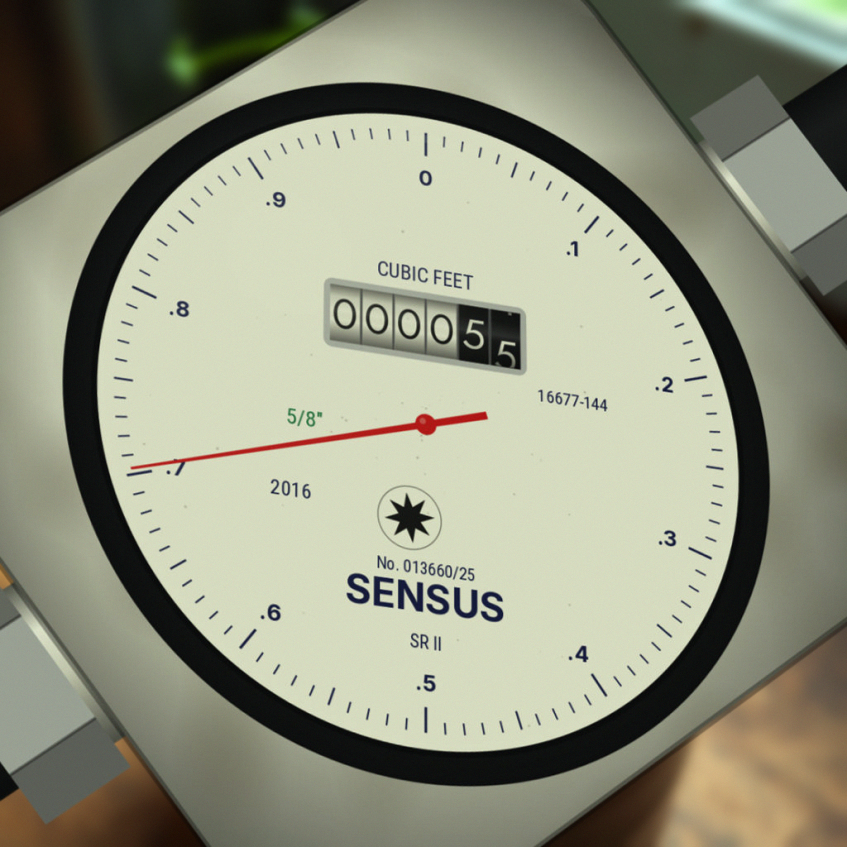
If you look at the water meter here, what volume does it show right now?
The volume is 54.70 ft³
